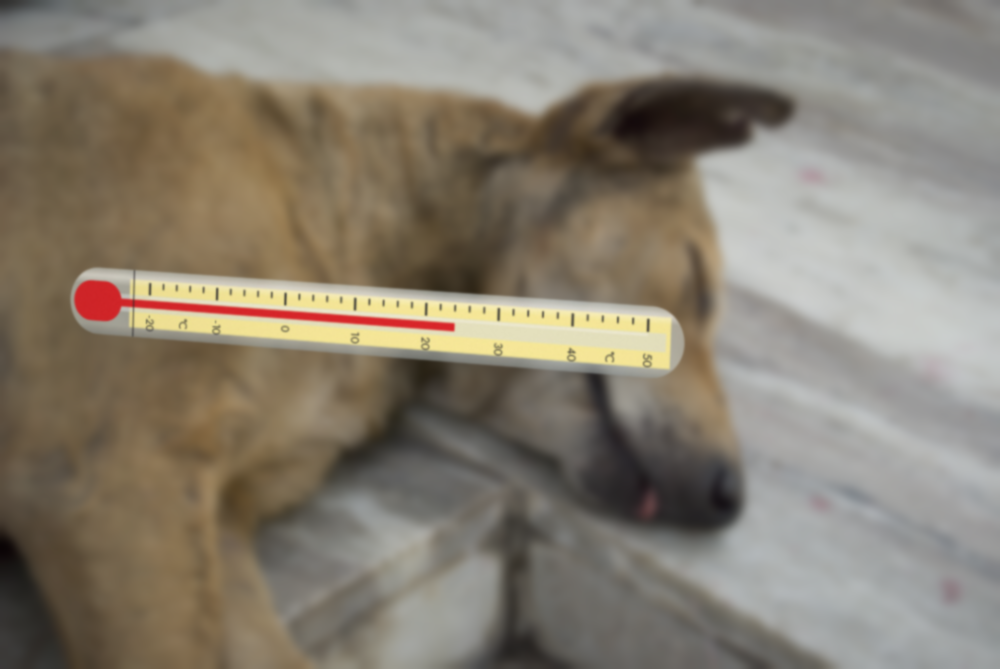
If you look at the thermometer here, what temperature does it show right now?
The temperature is 24 °C
